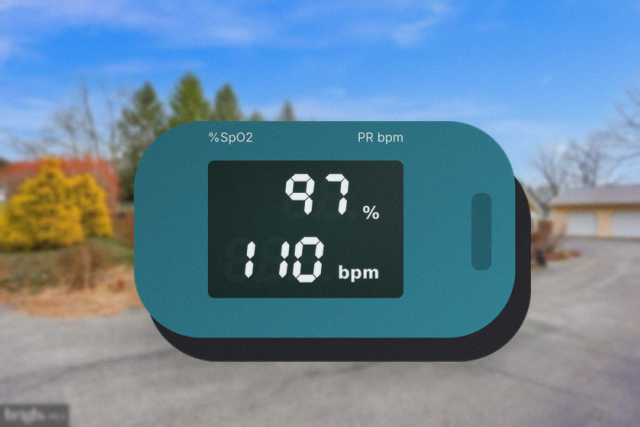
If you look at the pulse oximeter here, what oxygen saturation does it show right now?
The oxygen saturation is 97 %
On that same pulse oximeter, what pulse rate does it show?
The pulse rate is 110 bpm
